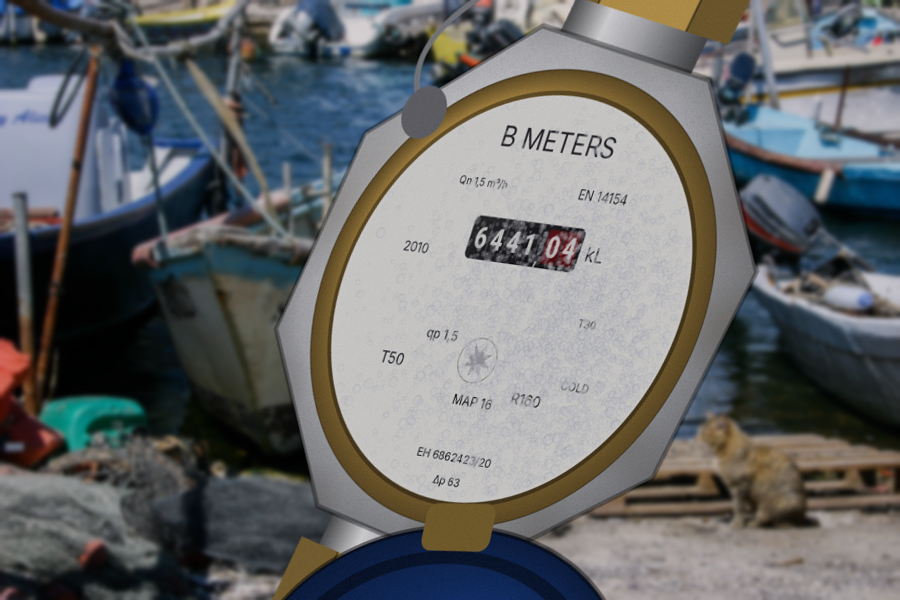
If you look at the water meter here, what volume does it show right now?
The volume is 6441.04 kL
